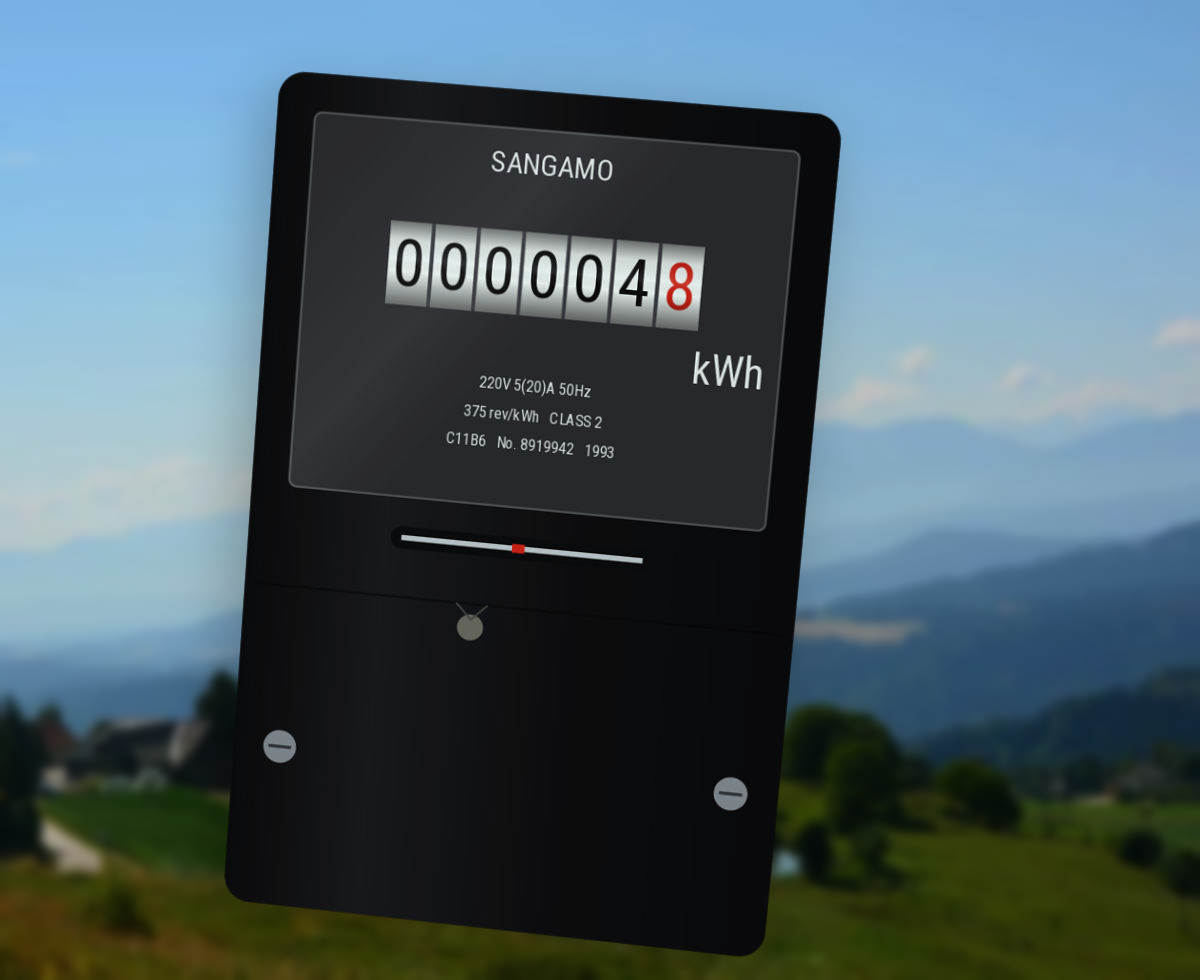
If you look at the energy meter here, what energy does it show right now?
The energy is 4.8 kWh
